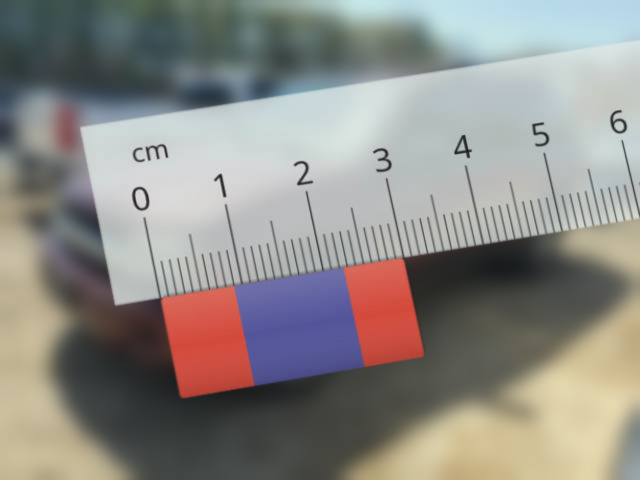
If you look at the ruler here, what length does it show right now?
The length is 3 cm
